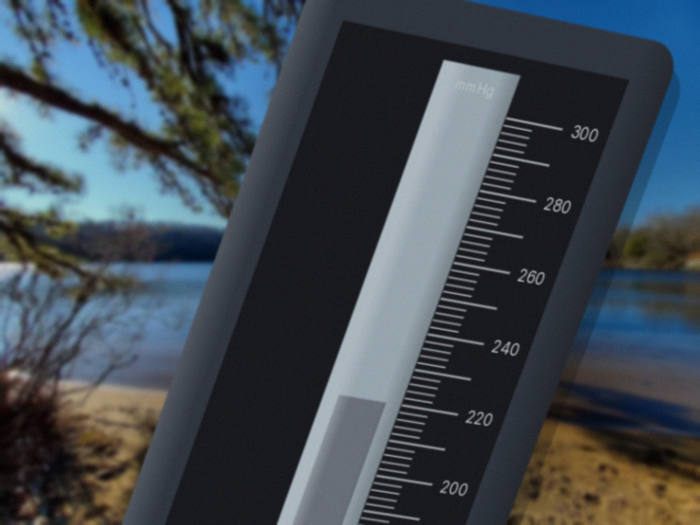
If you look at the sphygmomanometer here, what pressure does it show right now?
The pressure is 220 mmHg
